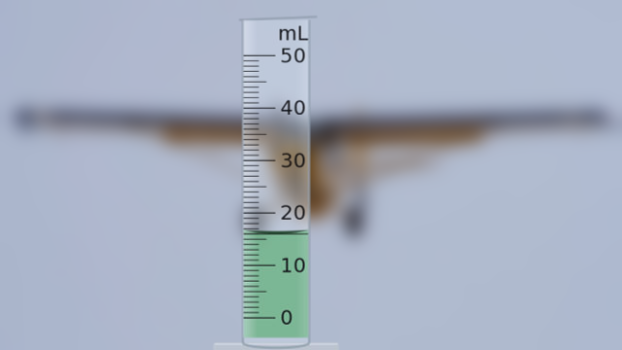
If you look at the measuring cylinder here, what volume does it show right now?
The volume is 16 mL
